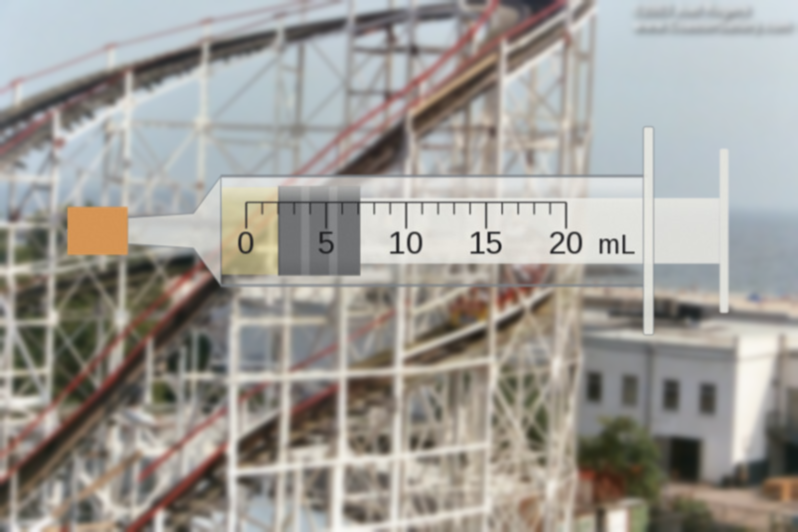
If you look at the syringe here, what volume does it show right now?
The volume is 2 mL
